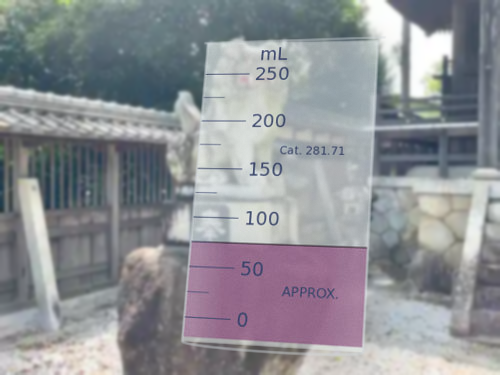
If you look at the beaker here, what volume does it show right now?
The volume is 75 mL
